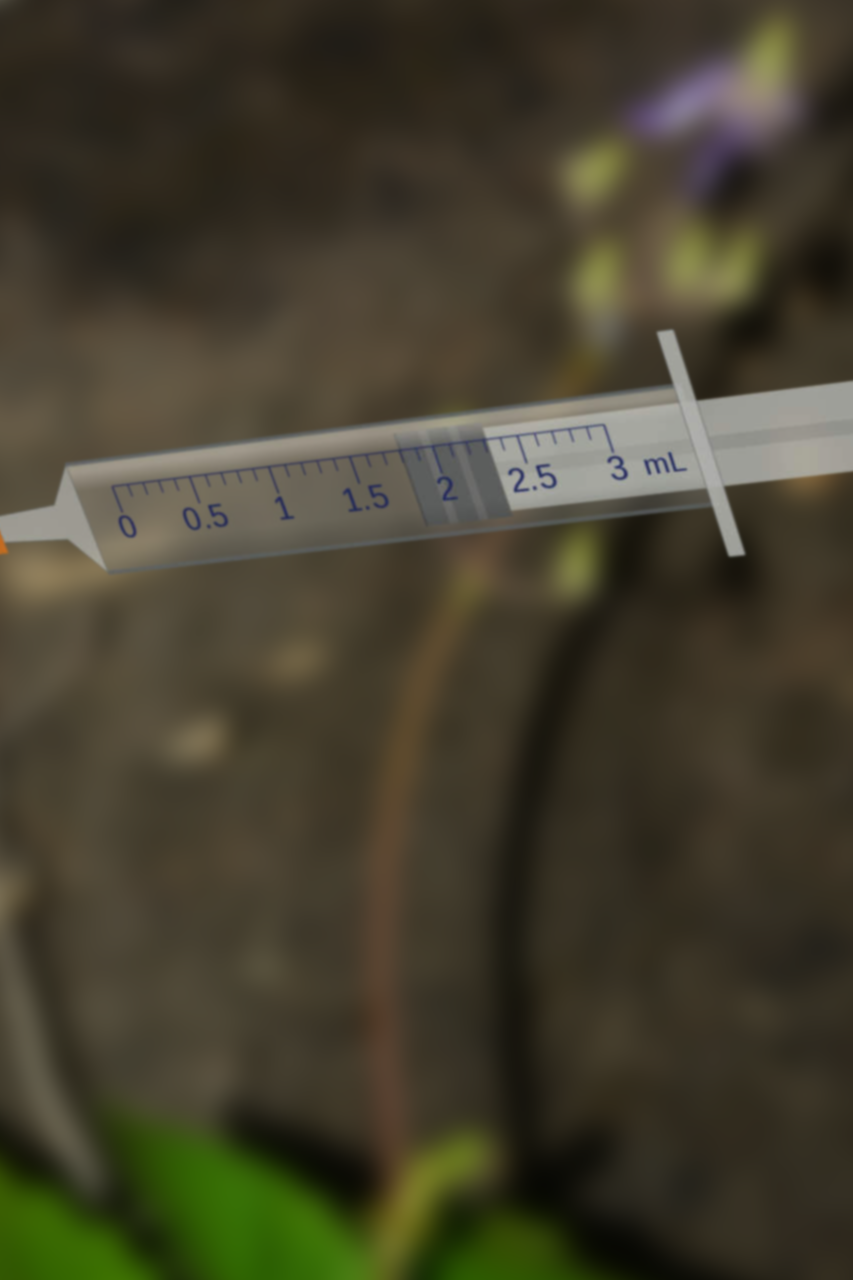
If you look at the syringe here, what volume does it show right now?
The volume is 1.8 mL
